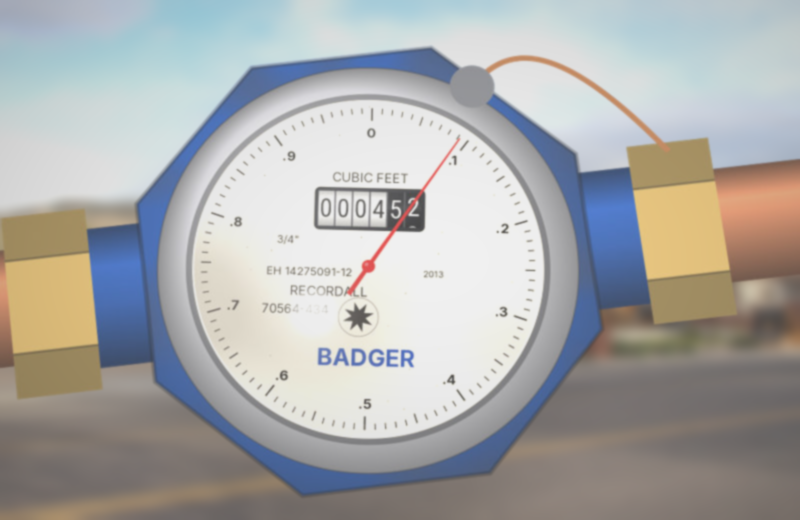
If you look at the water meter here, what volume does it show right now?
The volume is 452.09 ft³
